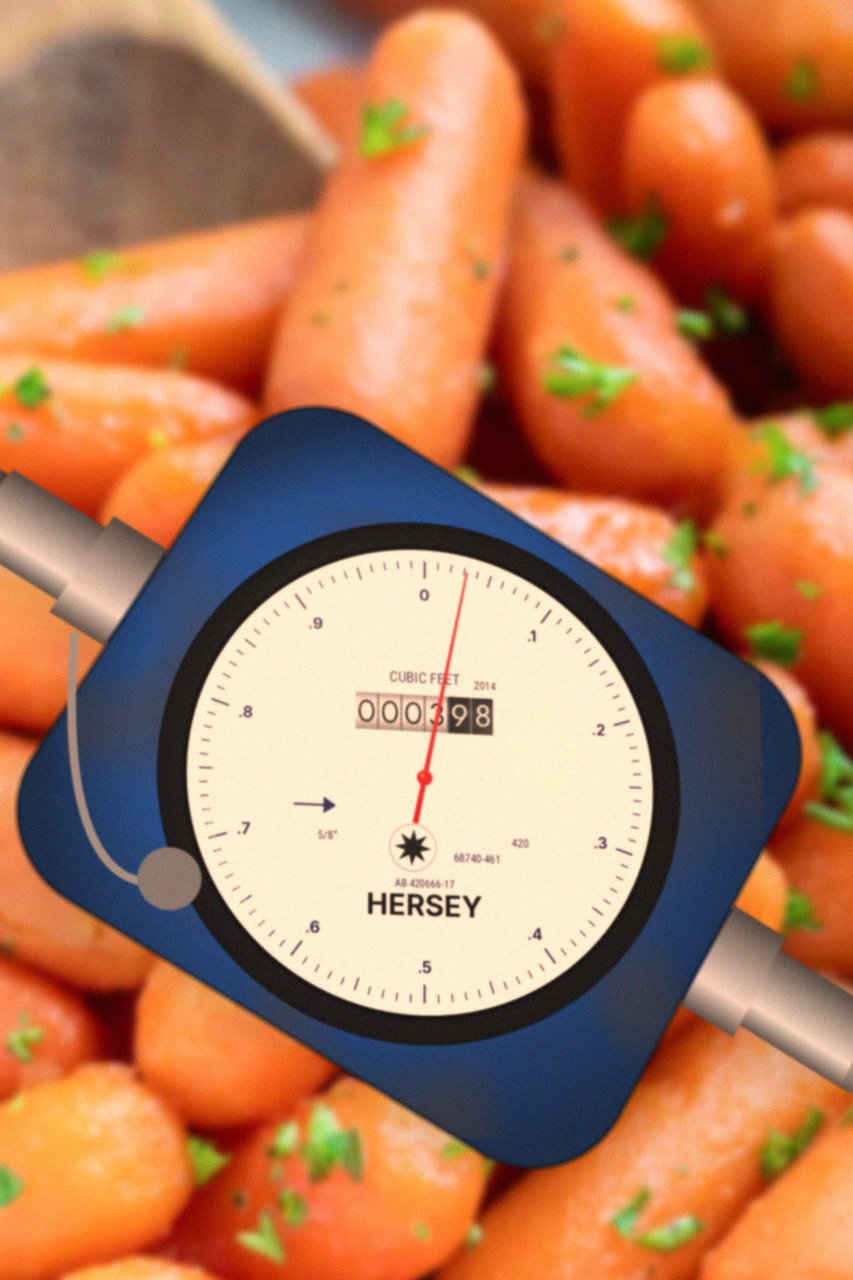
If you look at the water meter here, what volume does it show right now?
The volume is 398.03 ft³
